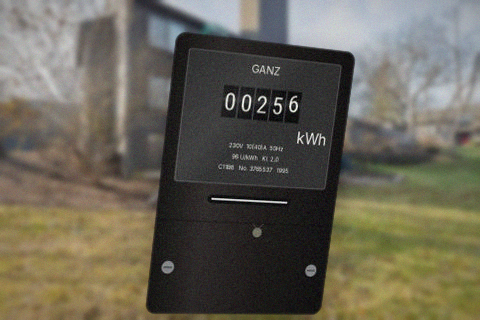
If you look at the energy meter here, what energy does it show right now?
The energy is 256 kWh
